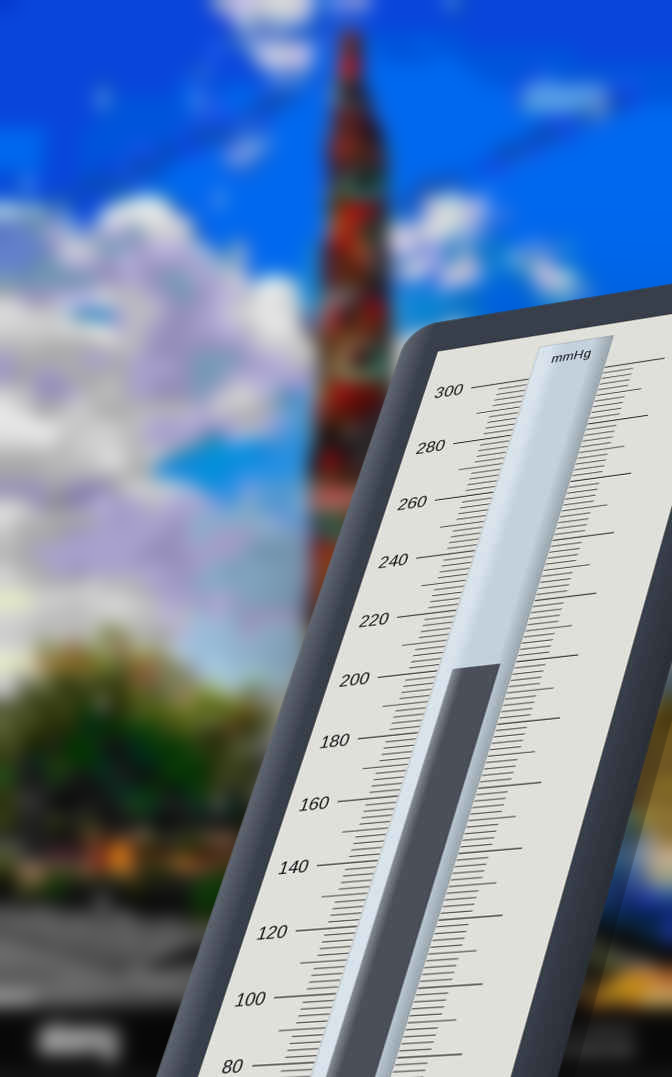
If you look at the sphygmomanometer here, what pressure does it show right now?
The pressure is 200 mmHg
